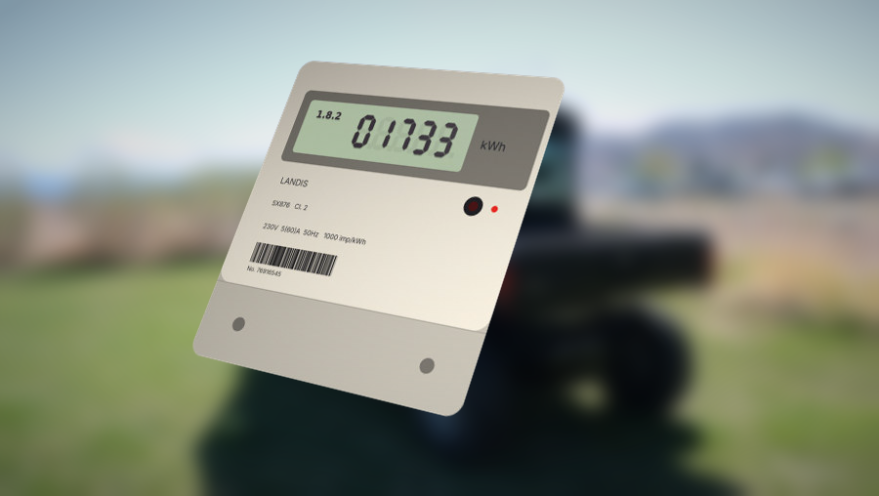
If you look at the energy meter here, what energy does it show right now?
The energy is 1733 kWh
